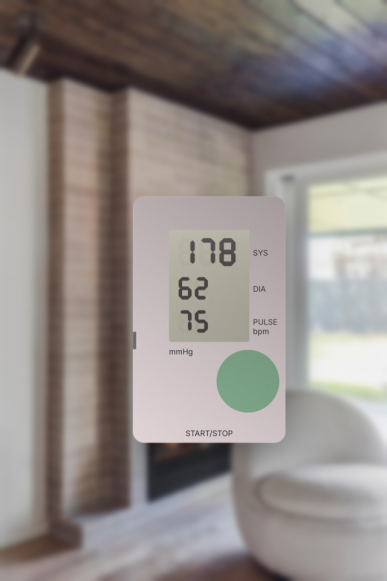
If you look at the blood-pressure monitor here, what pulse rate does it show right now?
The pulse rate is 75 bpm
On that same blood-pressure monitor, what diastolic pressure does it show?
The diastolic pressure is 62 mmHg
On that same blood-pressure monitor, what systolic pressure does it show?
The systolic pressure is 178 mmHg
